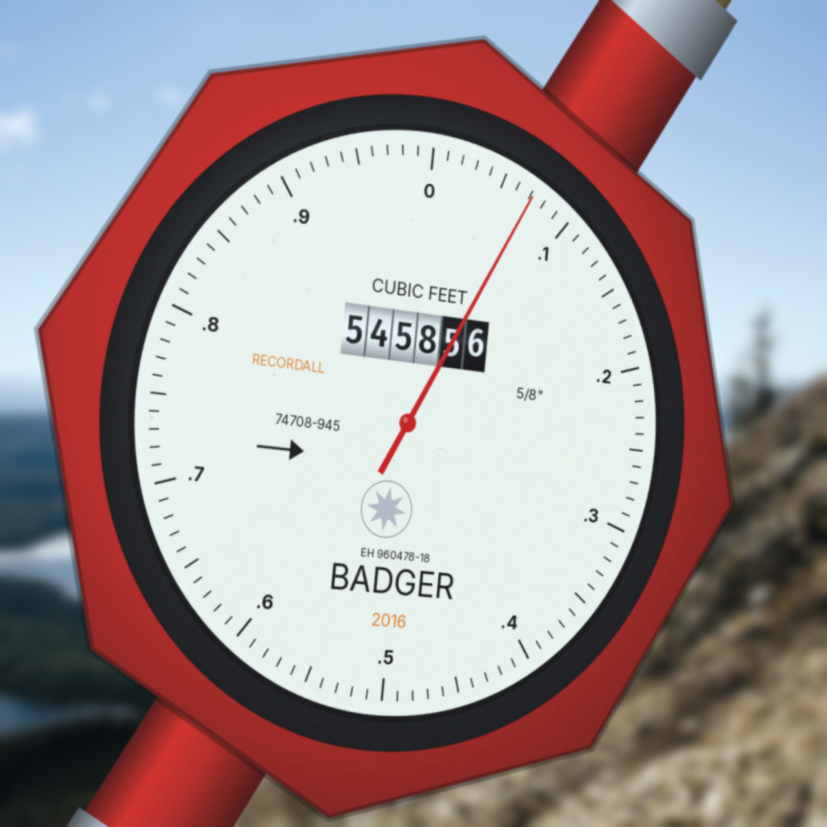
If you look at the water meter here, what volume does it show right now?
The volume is 545856.07 ft³
